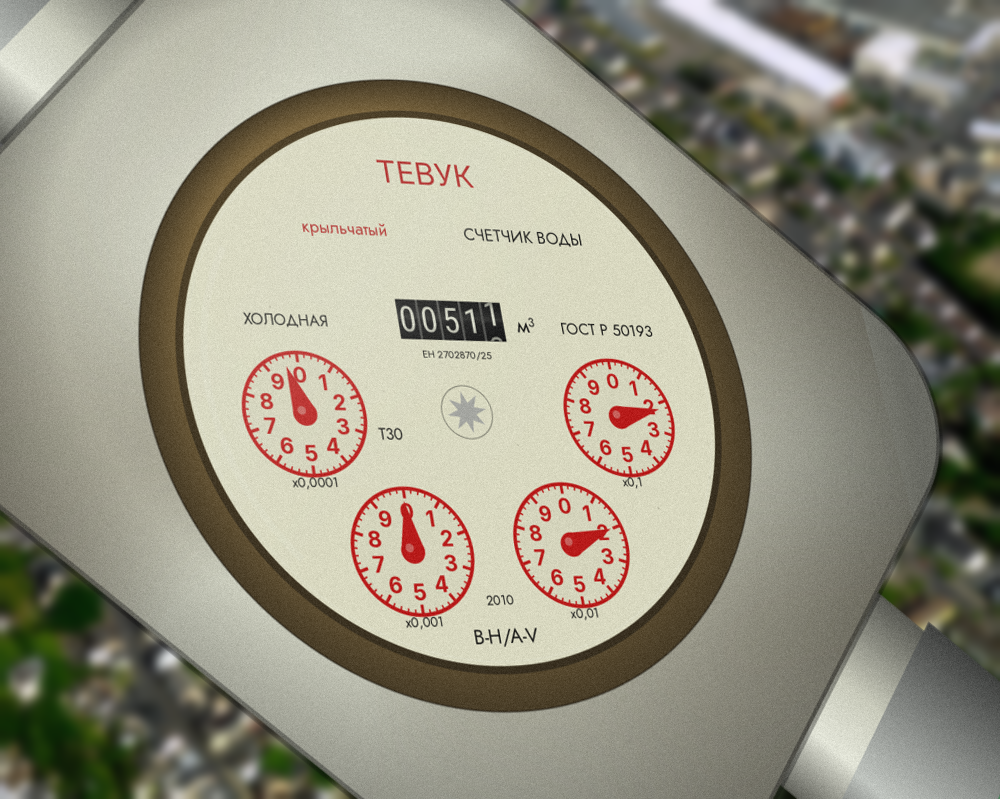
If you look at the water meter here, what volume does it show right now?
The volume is 511.2199 m³
